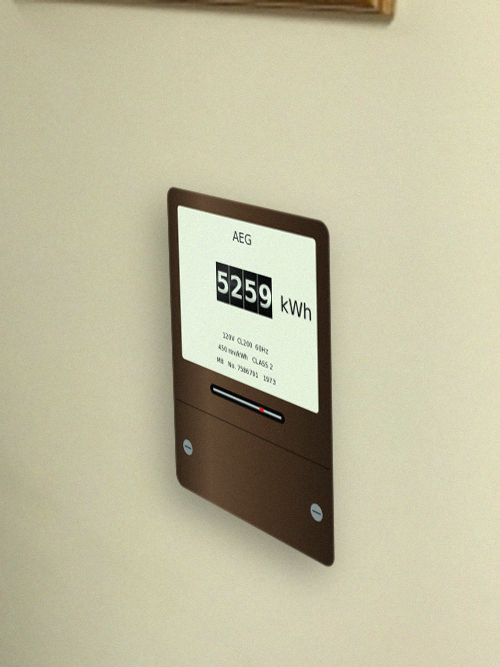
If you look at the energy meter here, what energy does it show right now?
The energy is 5259 kWh
